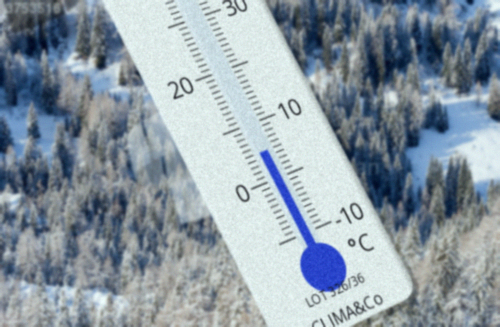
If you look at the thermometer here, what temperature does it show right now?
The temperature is 5 °C
